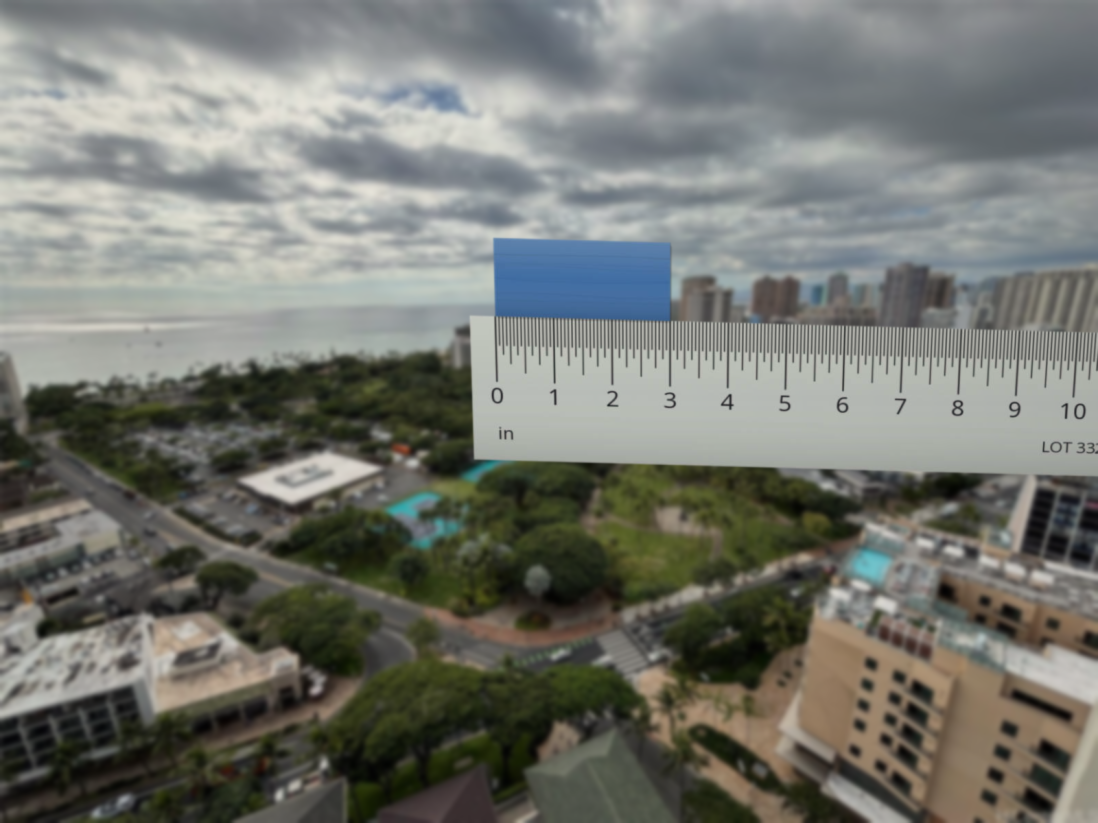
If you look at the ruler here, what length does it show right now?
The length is 3 in
